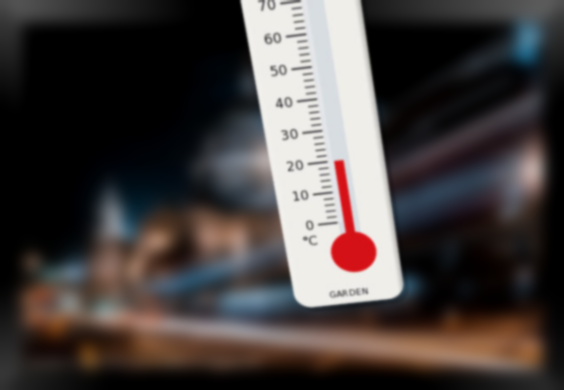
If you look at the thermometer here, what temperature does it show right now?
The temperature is 20 °C
